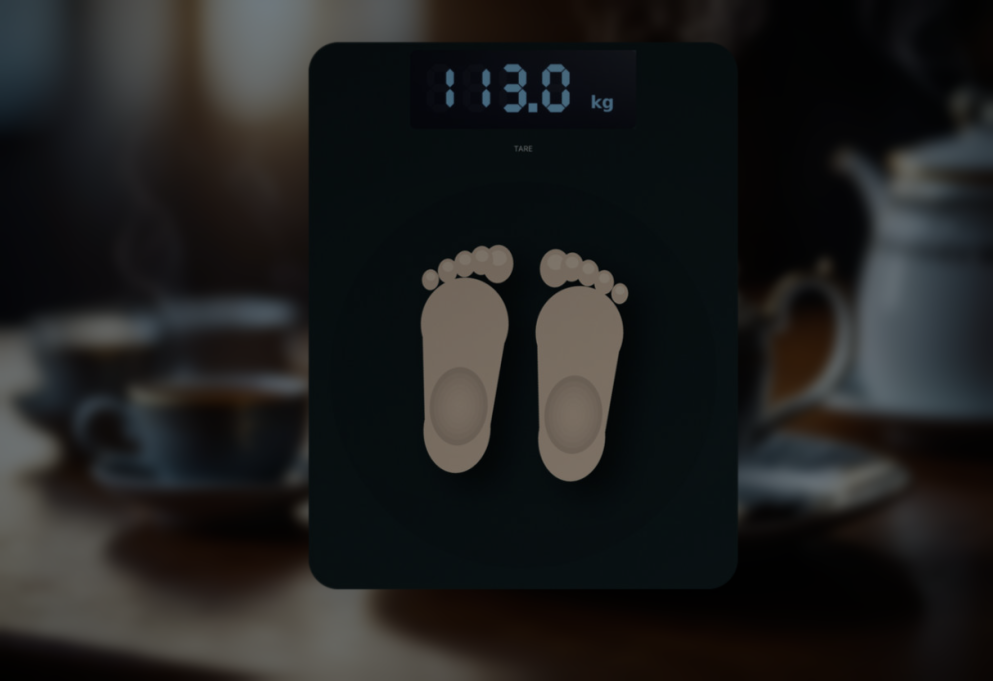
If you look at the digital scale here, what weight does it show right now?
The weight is 113.0 kg
